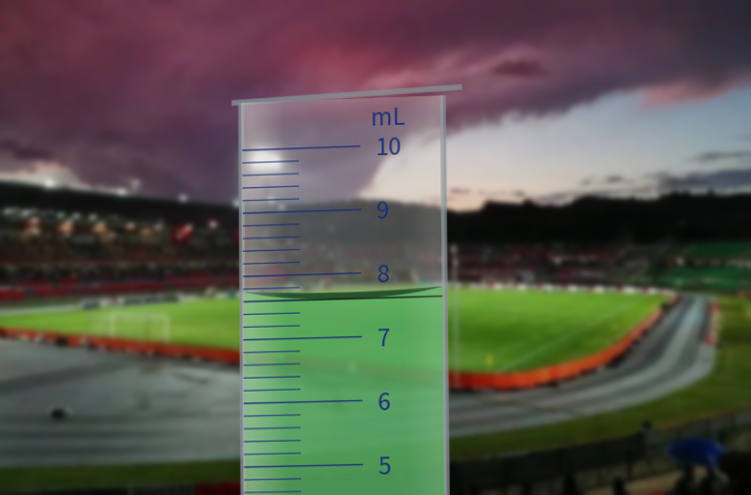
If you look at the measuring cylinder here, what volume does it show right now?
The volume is 7.6 mL
